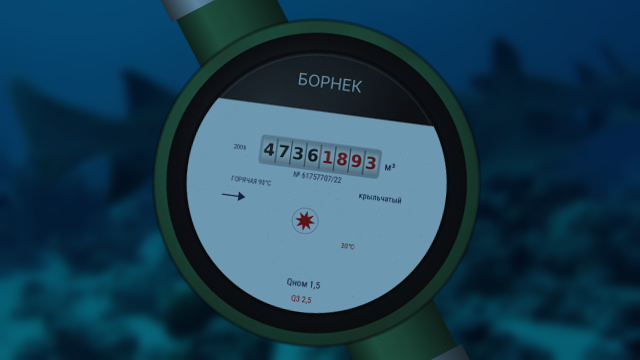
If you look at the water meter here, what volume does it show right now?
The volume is 4736.1893 m³
